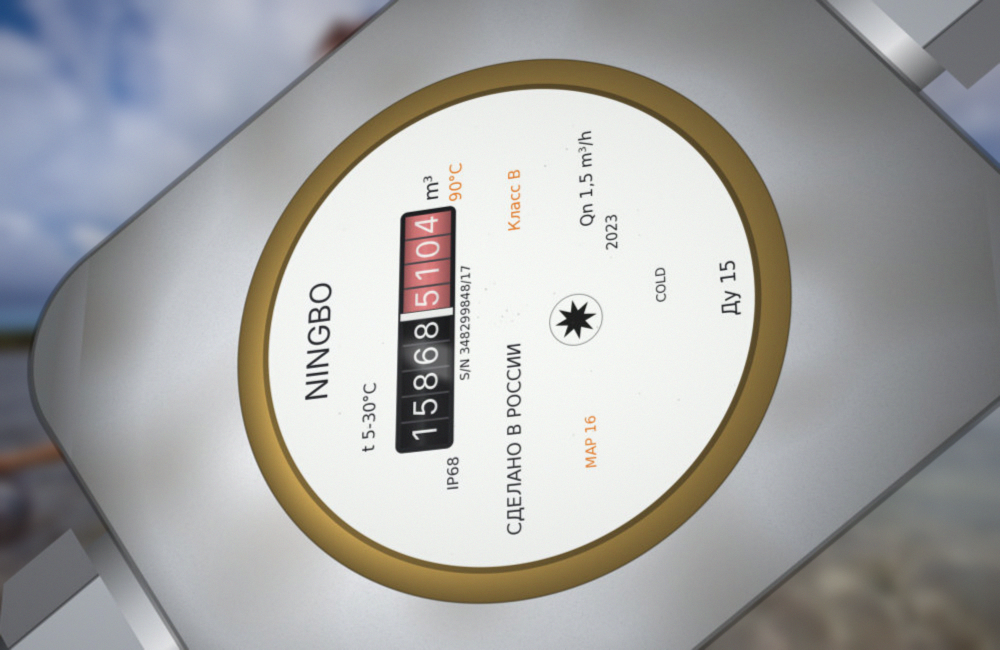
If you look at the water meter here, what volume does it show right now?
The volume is 15868.5104 m³
